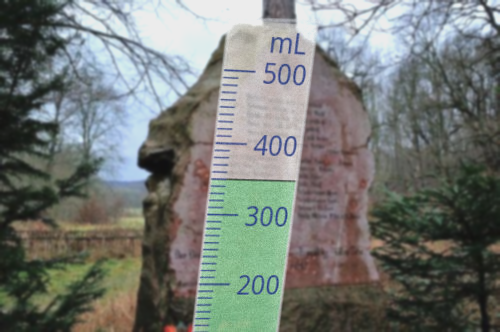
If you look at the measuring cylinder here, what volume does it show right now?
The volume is 350 mL
